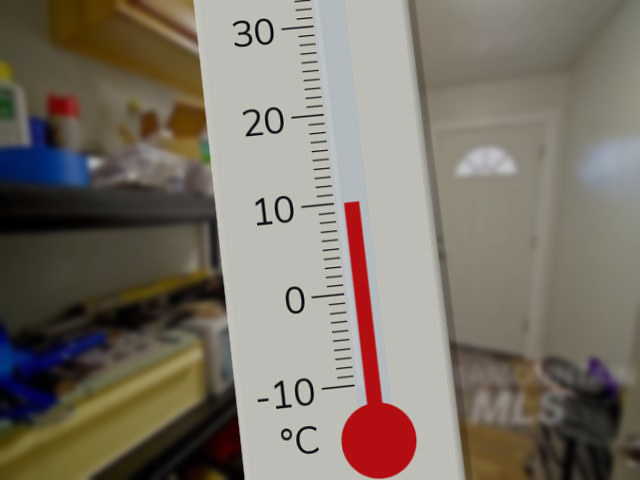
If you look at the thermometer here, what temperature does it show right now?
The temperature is 10 °C
